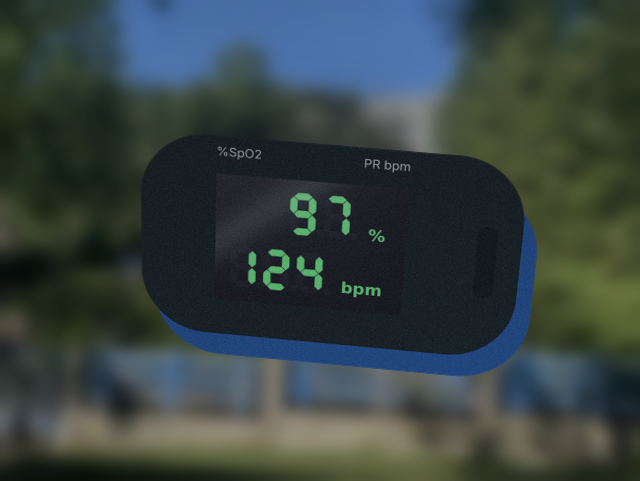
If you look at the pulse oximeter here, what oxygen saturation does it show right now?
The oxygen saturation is 97 %
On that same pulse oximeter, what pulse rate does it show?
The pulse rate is 124 bpm
